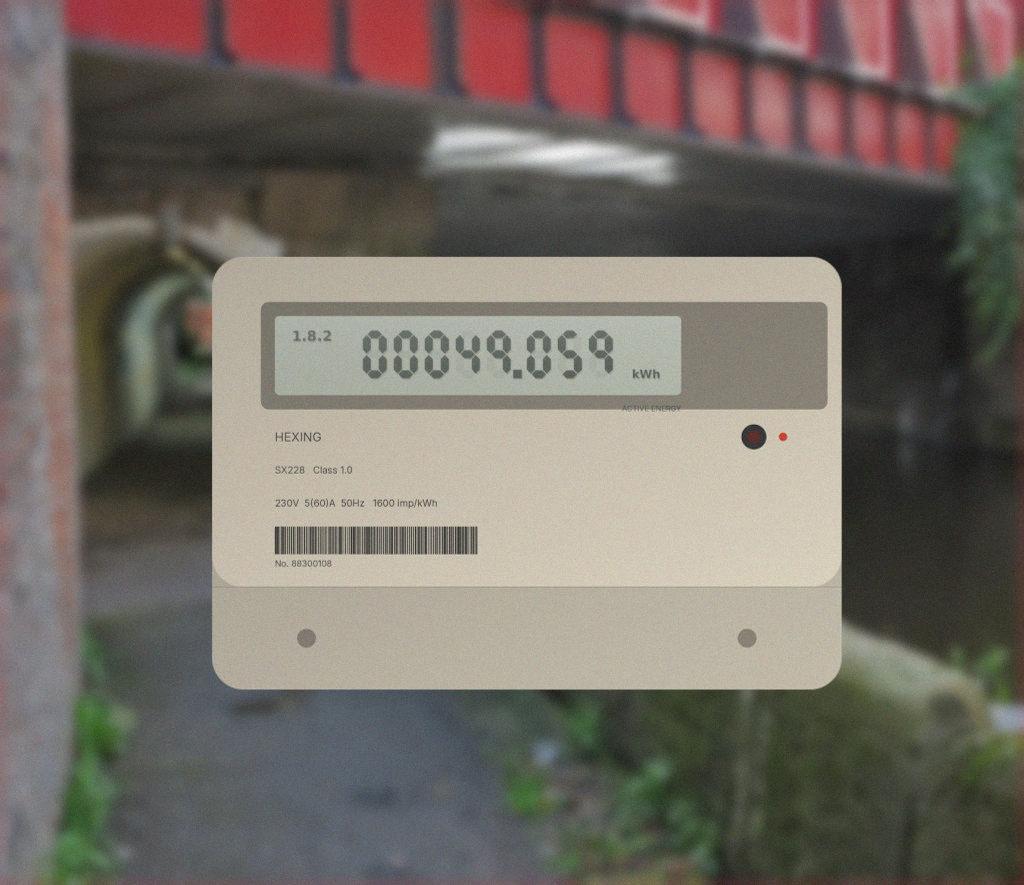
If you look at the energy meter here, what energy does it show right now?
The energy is 49.059 kWh
